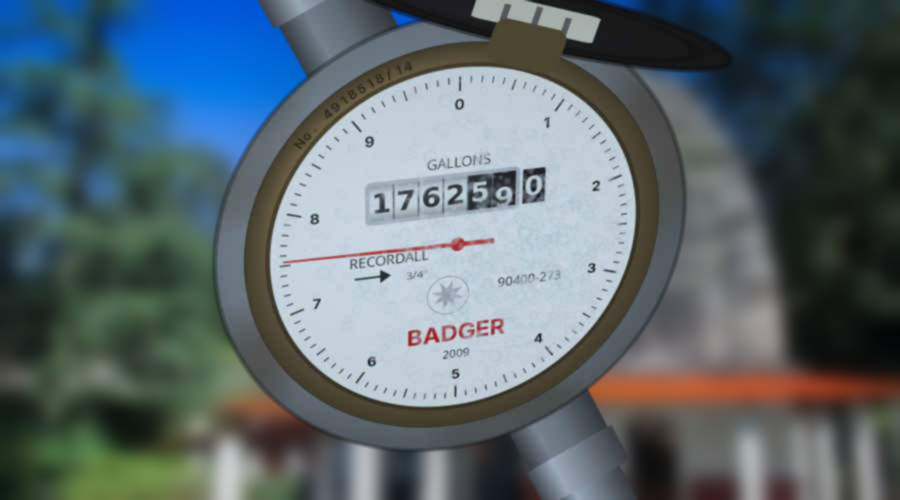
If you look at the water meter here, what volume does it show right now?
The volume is 1762587.5 gal
